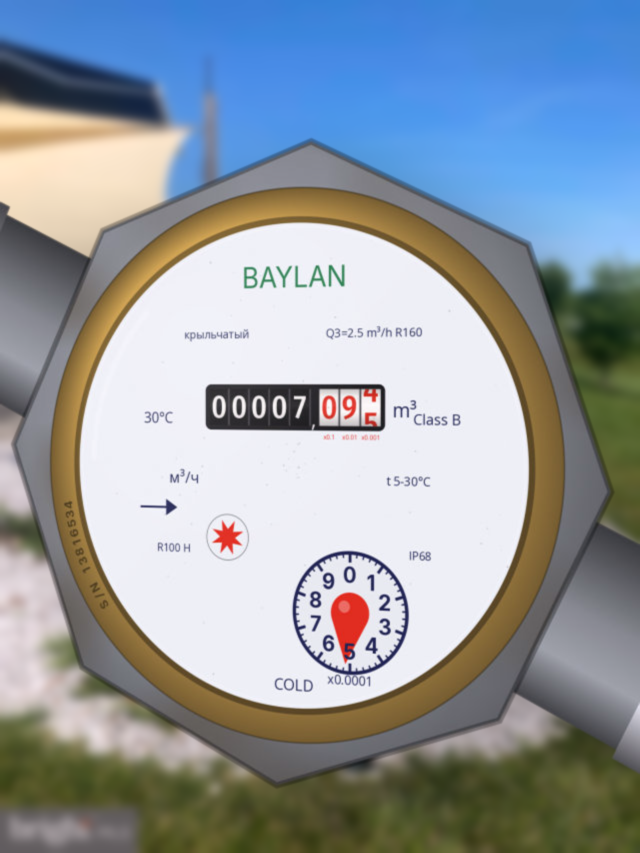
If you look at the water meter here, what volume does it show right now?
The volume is 7.0945 m³
